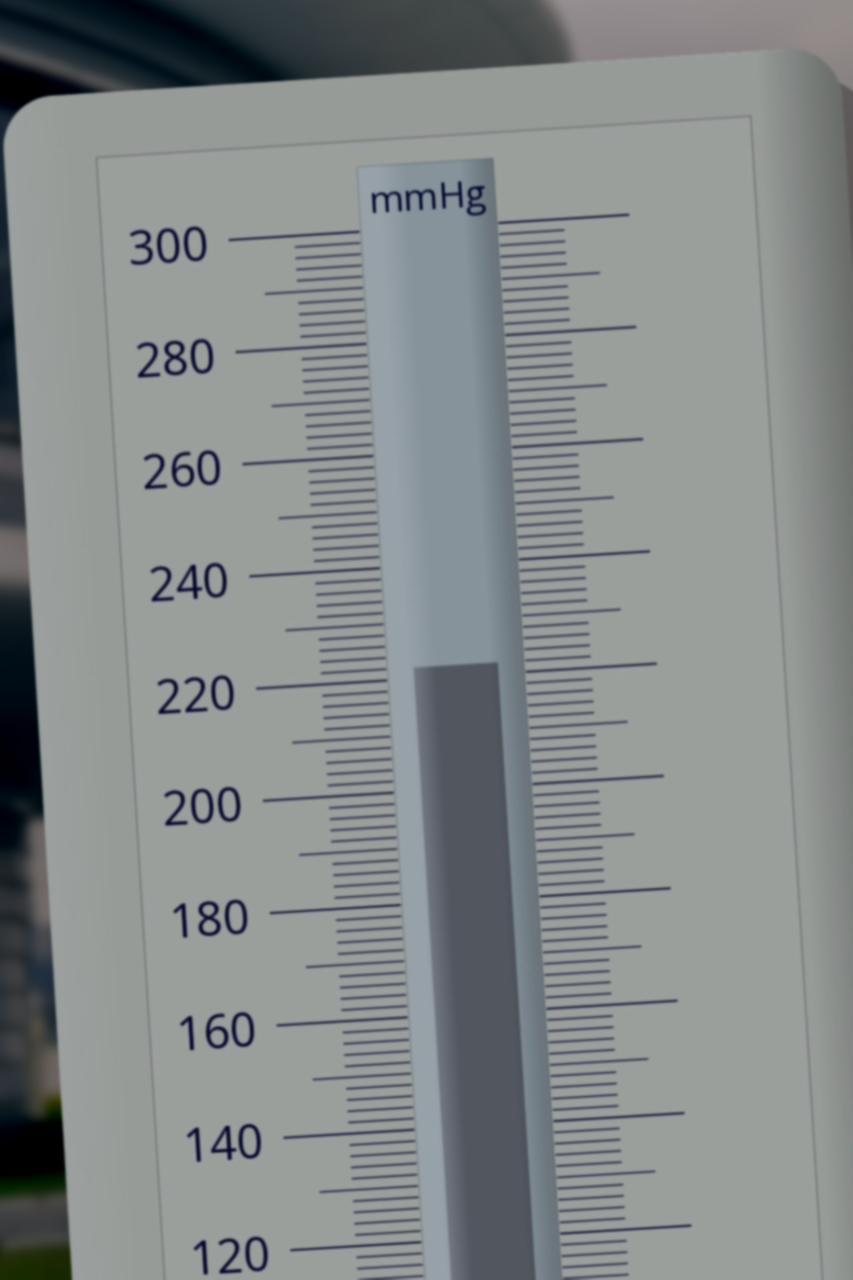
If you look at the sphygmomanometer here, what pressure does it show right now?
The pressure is 222 mmHg
